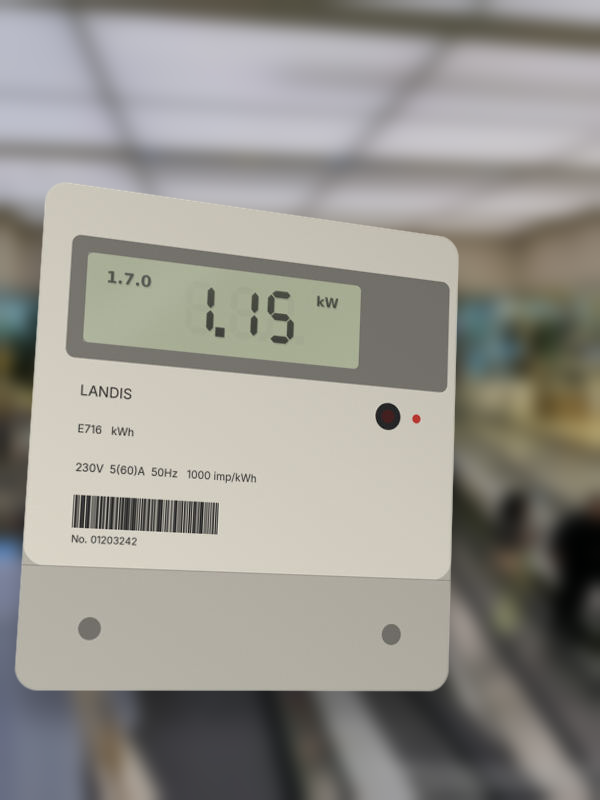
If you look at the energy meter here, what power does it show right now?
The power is 1.15 kW
